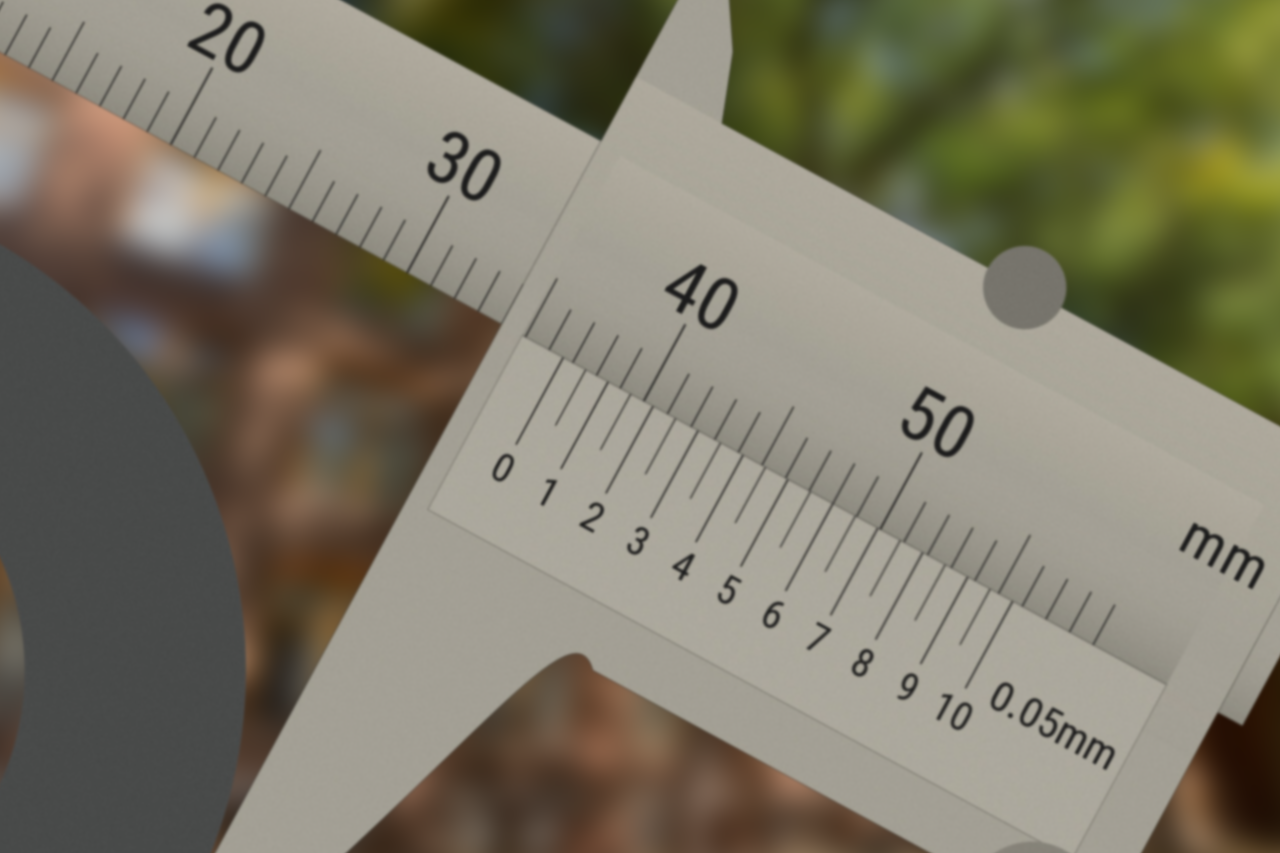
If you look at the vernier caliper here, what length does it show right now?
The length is 36.6 mm
